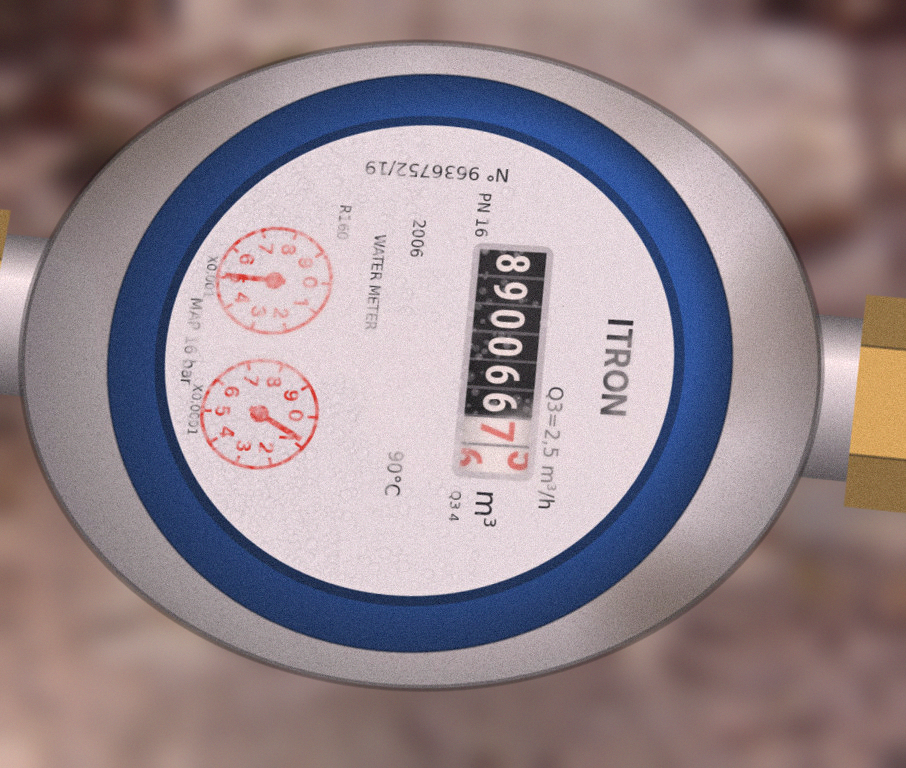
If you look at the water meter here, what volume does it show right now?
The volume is 890066.7550 m³
